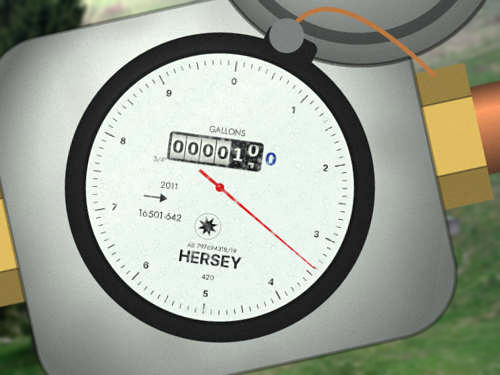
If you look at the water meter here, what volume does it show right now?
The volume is 103.4 gal
